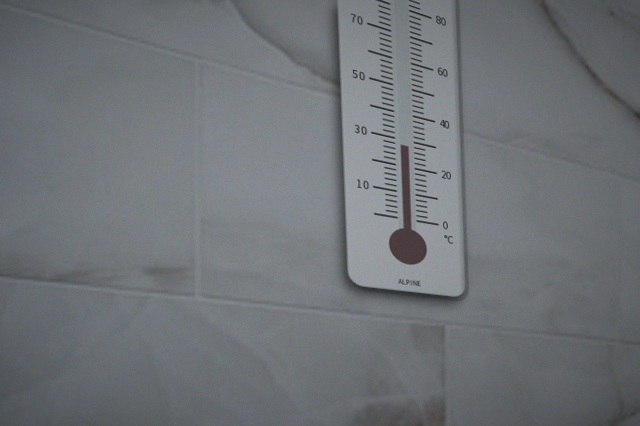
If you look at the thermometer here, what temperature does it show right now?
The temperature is 28 °C
